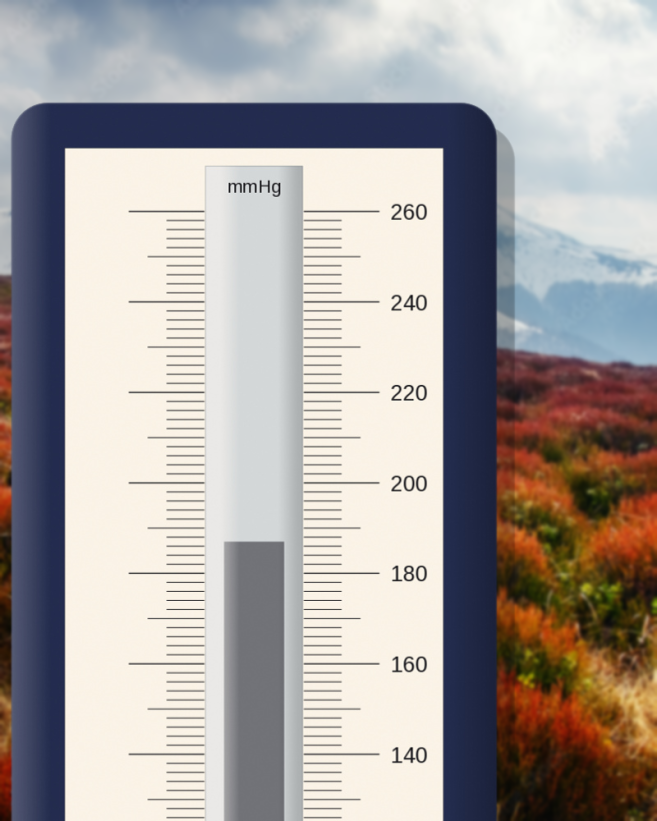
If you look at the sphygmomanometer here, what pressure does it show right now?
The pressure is 187 mmHg
